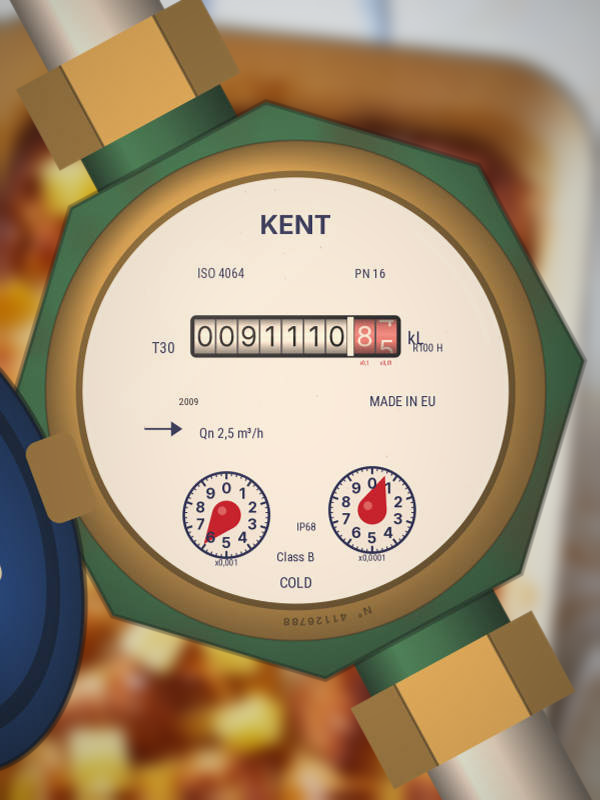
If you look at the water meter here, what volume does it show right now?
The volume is 91110.8460 kL
